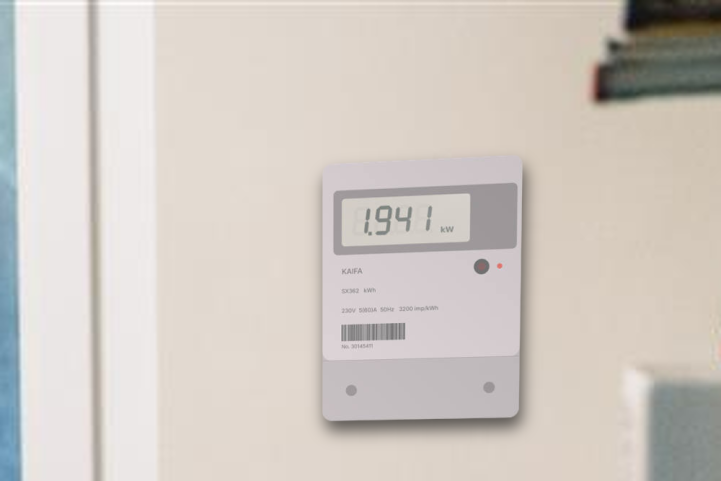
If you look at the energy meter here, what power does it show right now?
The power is 1.941 kW
